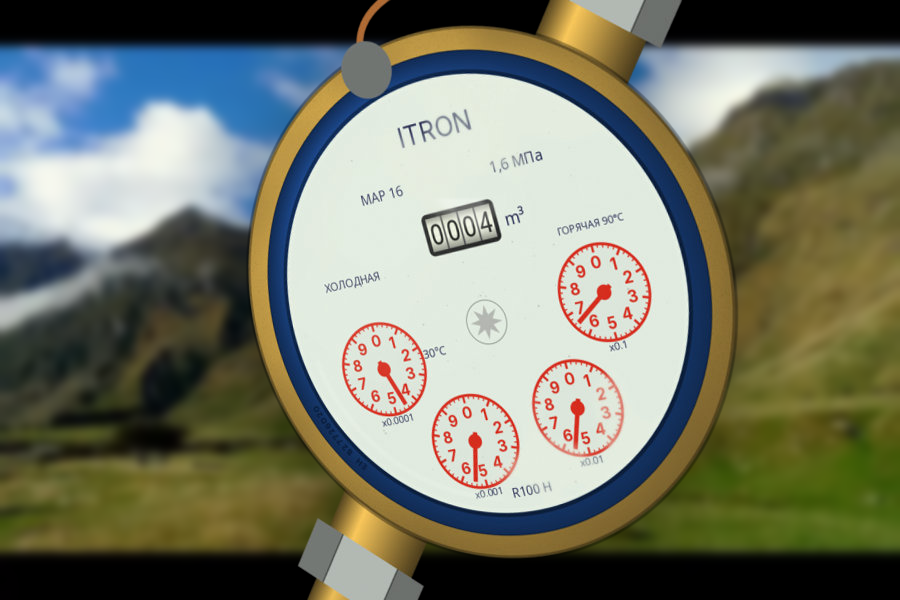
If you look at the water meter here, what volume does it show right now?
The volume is 4.6554 m³
